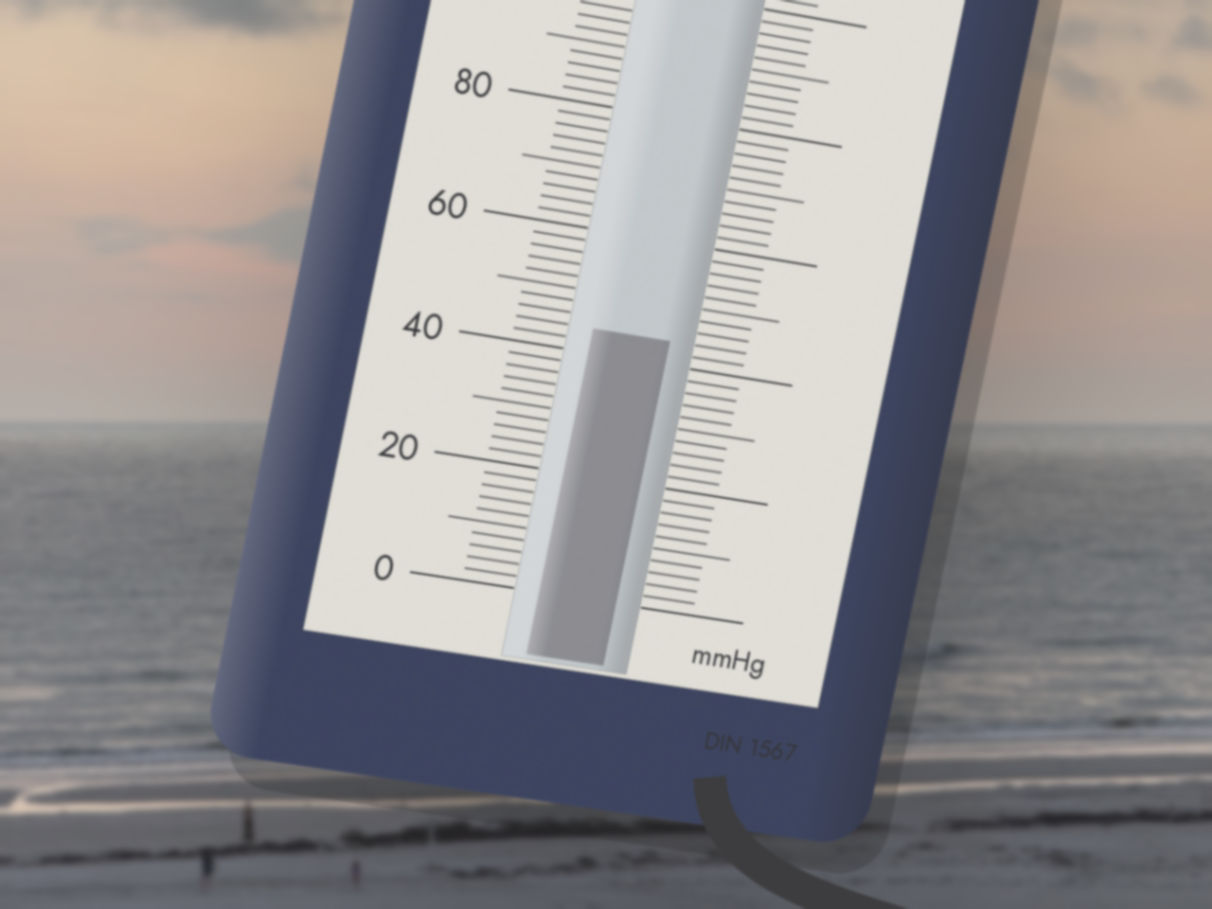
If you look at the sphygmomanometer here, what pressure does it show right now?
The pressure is 44 mmHg
